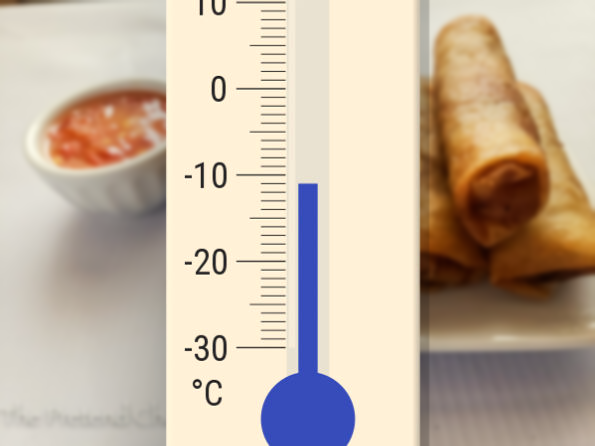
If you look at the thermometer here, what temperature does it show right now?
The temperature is -11 °C
